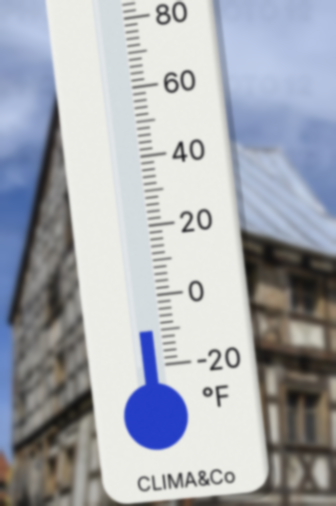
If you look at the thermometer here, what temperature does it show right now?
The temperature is -10 °F
